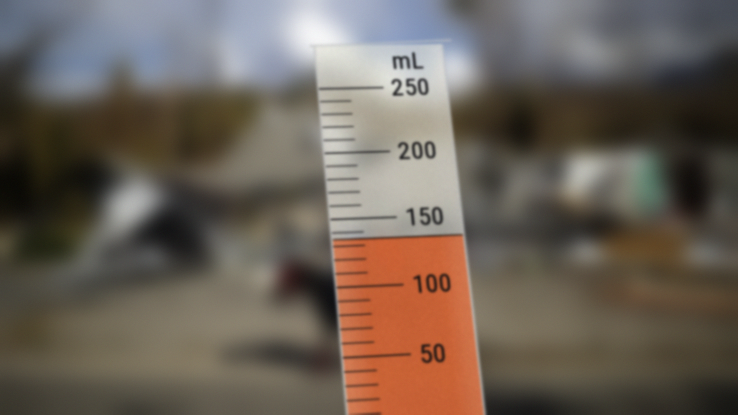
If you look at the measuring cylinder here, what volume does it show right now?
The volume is 135 mL
